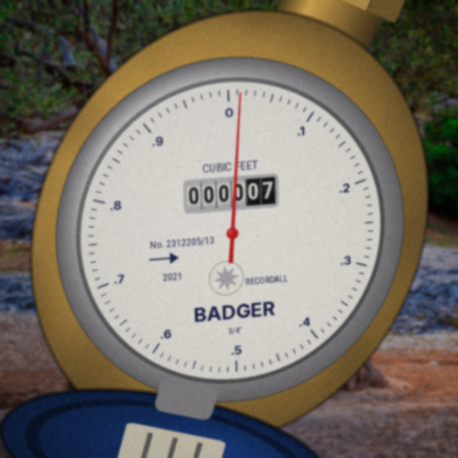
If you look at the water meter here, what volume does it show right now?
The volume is 7.01 ft³
